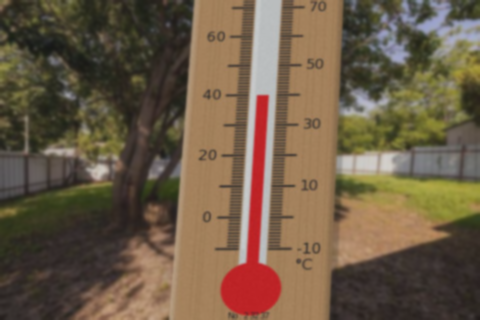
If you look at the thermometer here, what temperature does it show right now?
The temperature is 40 °C
